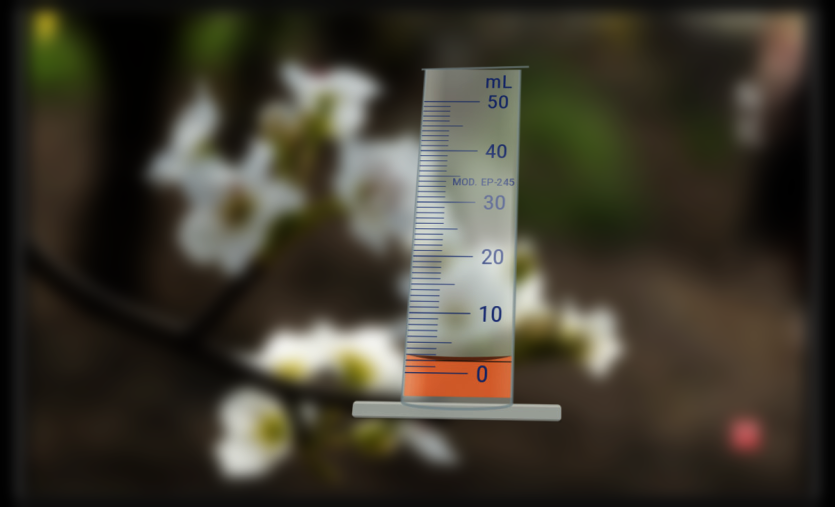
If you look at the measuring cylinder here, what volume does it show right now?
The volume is 2 mL
